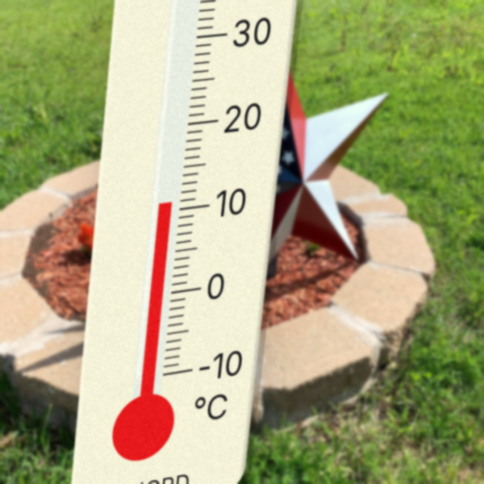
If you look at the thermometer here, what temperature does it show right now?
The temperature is 11 °C
